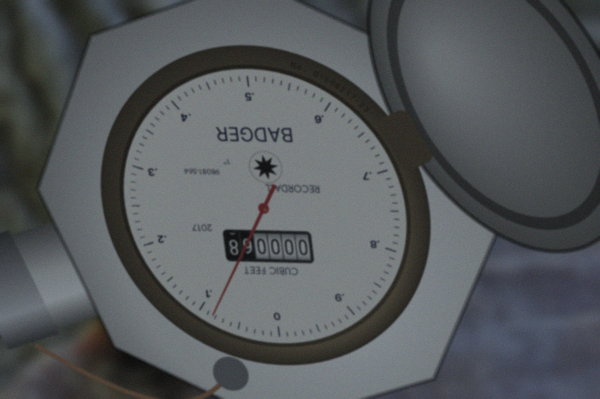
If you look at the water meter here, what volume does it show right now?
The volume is 68.08 ft³
